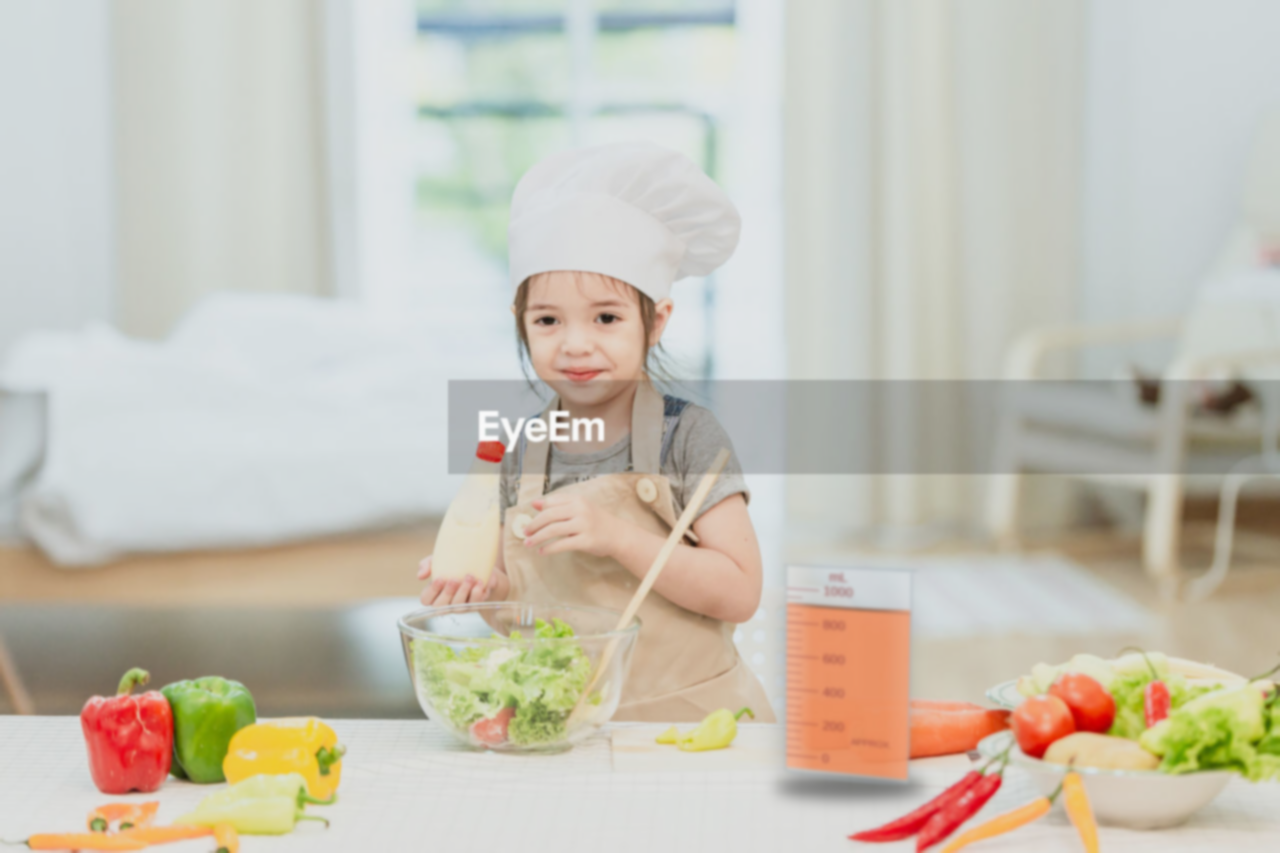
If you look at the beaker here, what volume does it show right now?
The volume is 900 mL
